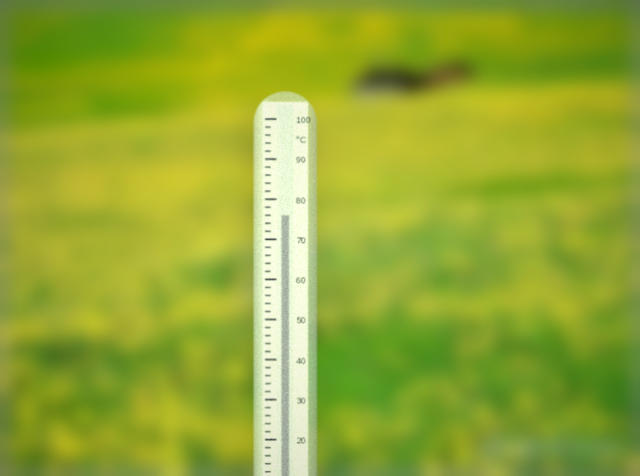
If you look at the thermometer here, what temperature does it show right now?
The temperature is 76 °C
